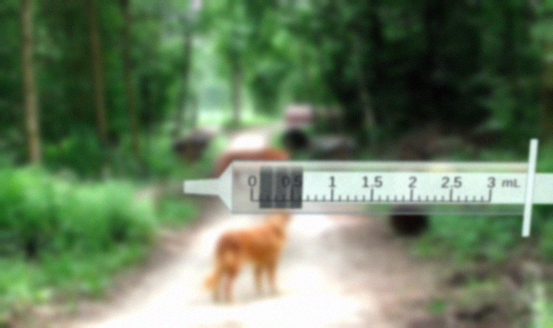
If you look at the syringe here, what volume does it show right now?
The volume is 0.1 mL
